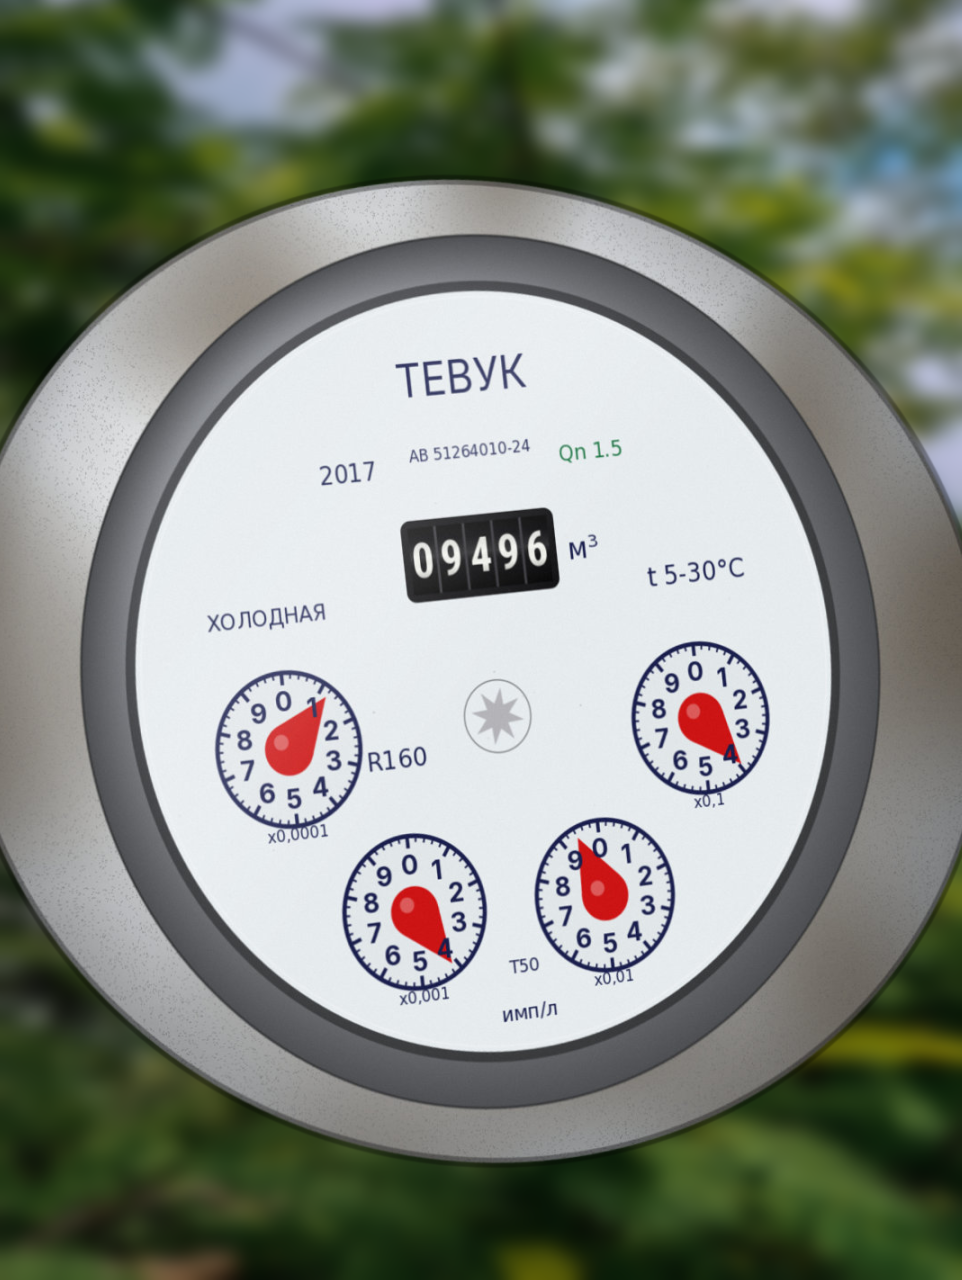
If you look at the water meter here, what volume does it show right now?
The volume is 9496.3941 m³
